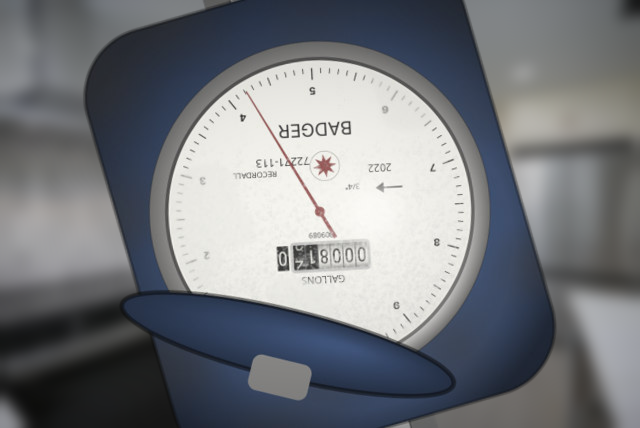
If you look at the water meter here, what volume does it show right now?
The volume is 8124.2 gal
